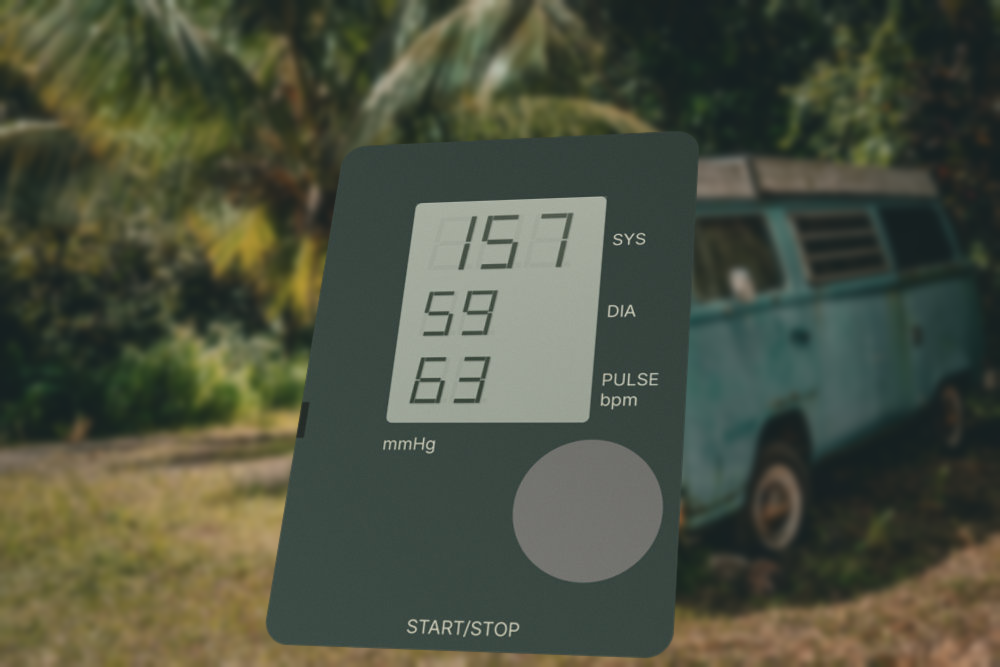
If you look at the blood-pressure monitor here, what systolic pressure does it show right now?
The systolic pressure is 157 mmHg
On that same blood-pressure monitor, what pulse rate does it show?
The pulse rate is 63 bpm
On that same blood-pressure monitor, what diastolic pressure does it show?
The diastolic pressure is 59 mmHg
